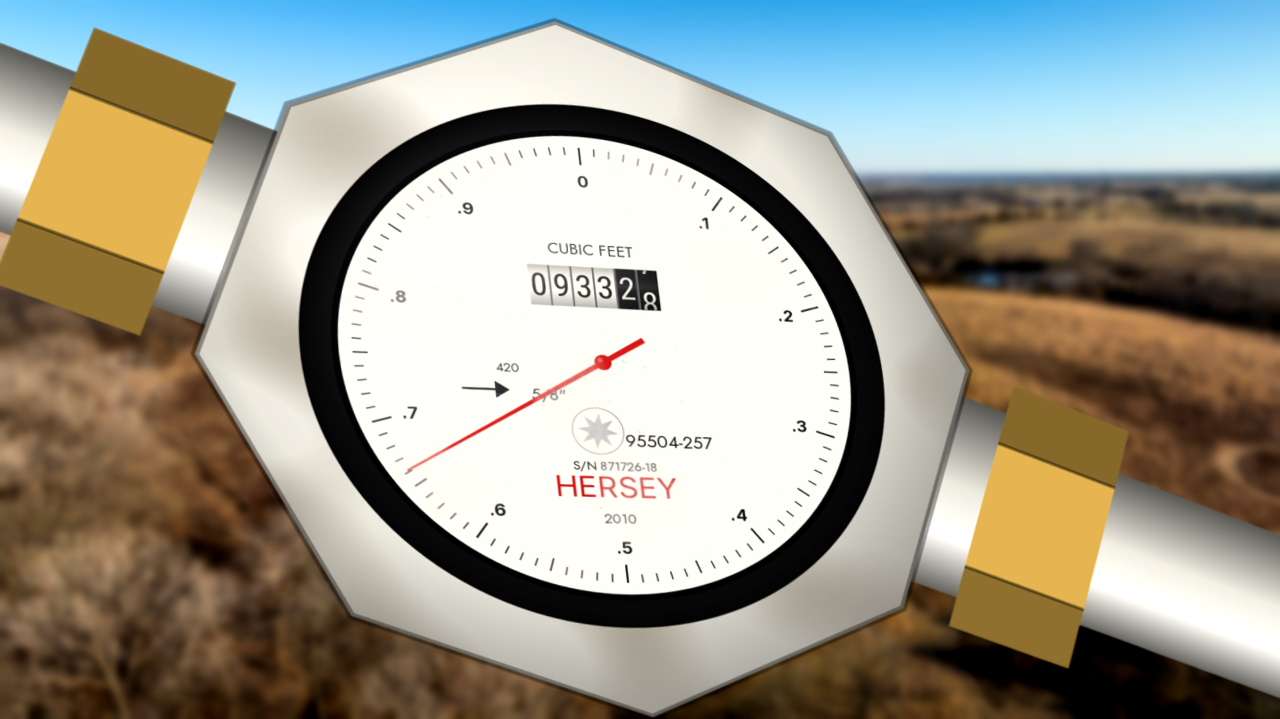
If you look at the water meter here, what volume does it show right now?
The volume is 93327.66 ft³
